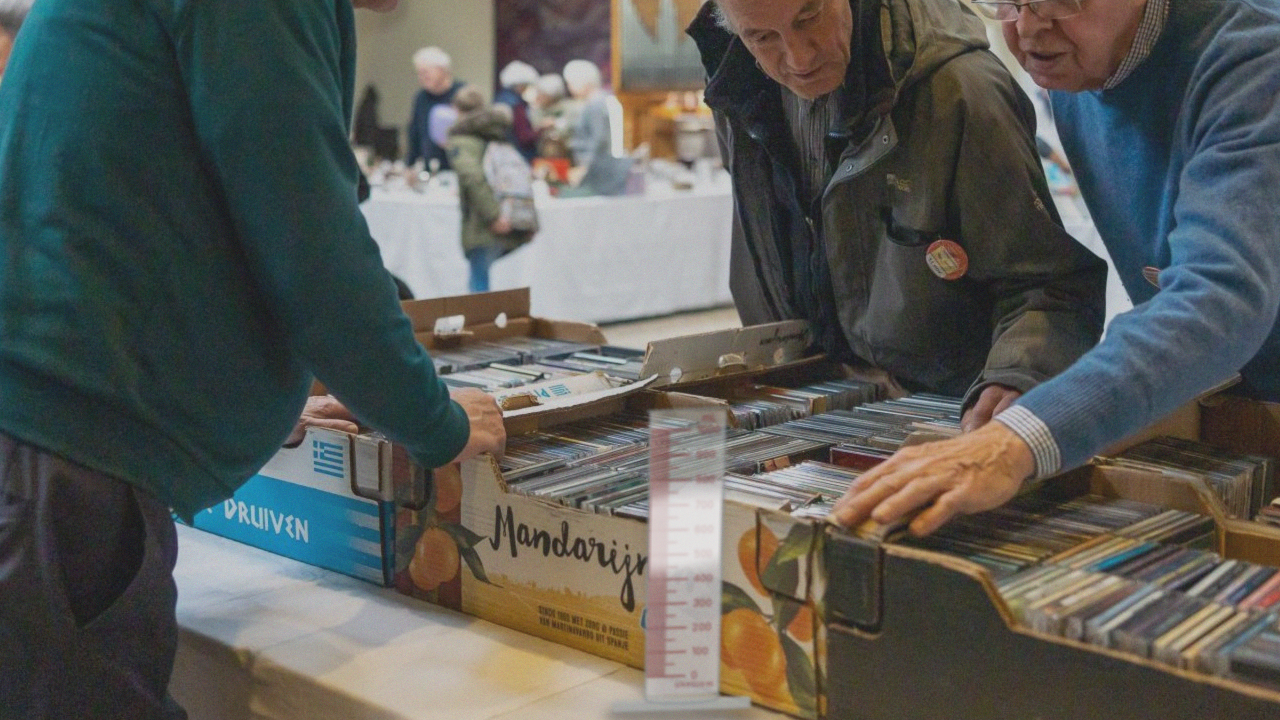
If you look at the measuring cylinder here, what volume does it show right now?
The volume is 800 mL
